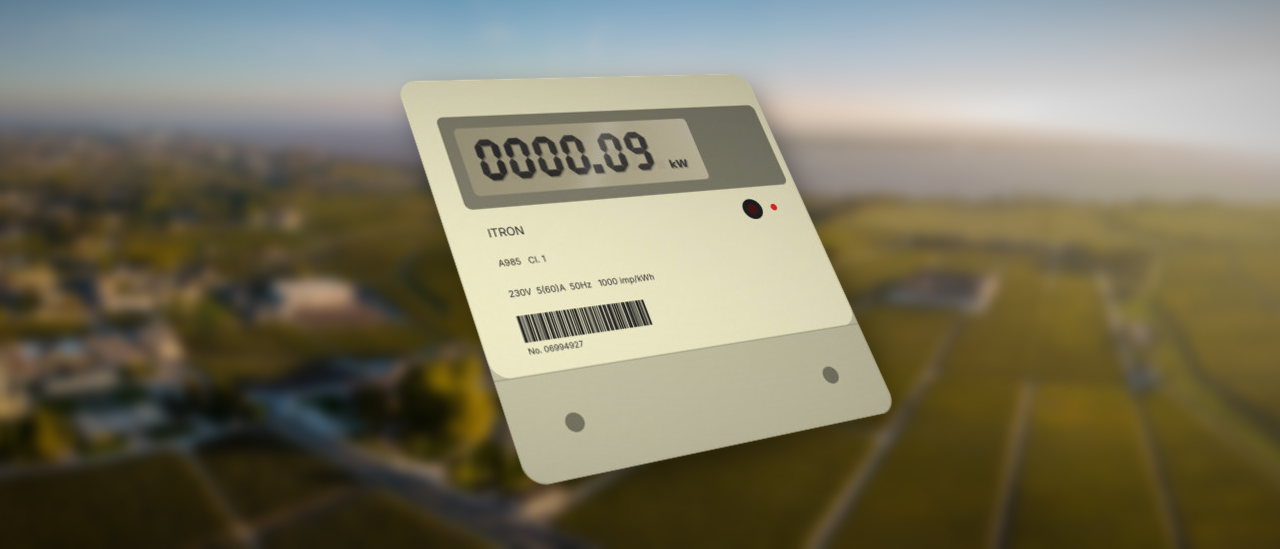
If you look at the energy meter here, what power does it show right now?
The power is 0.09 kW
